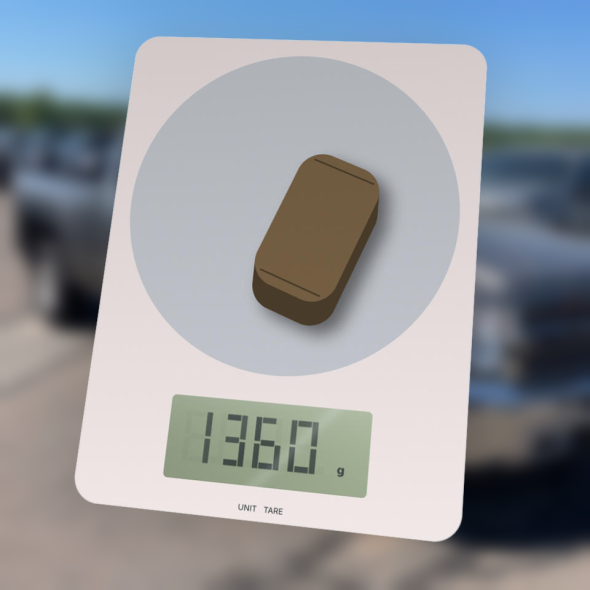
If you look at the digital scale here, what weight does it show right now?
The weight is 1360 g
